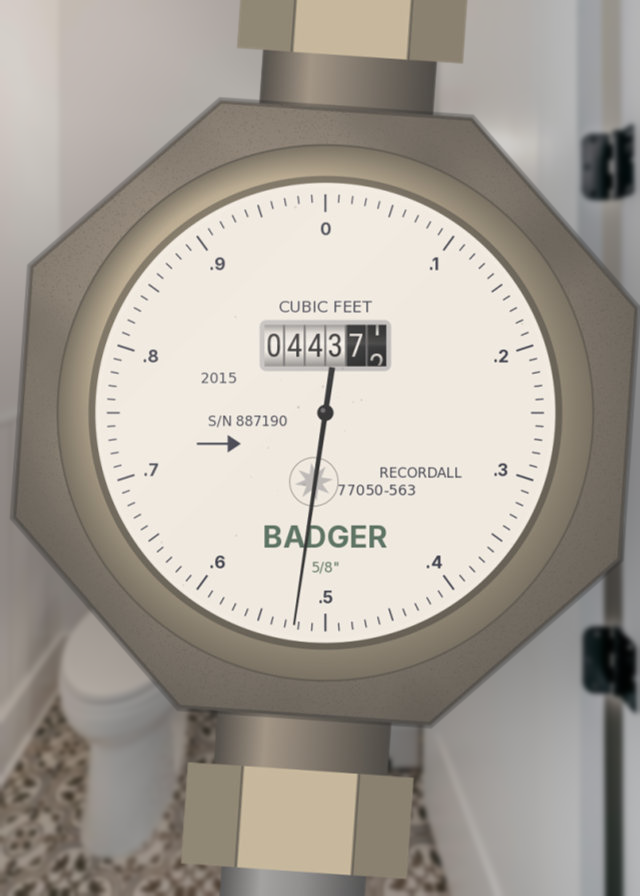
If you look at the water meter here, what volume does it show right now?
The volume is 44371.52 ft³
